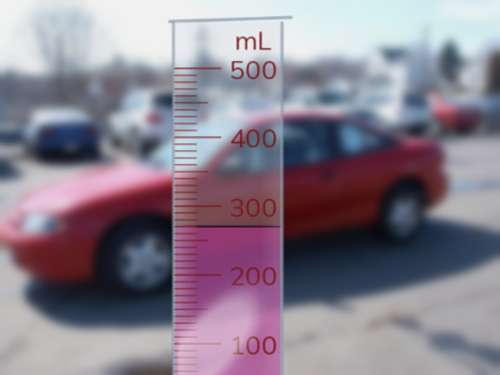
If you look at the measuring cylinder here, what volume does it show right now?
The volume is 270 mL
